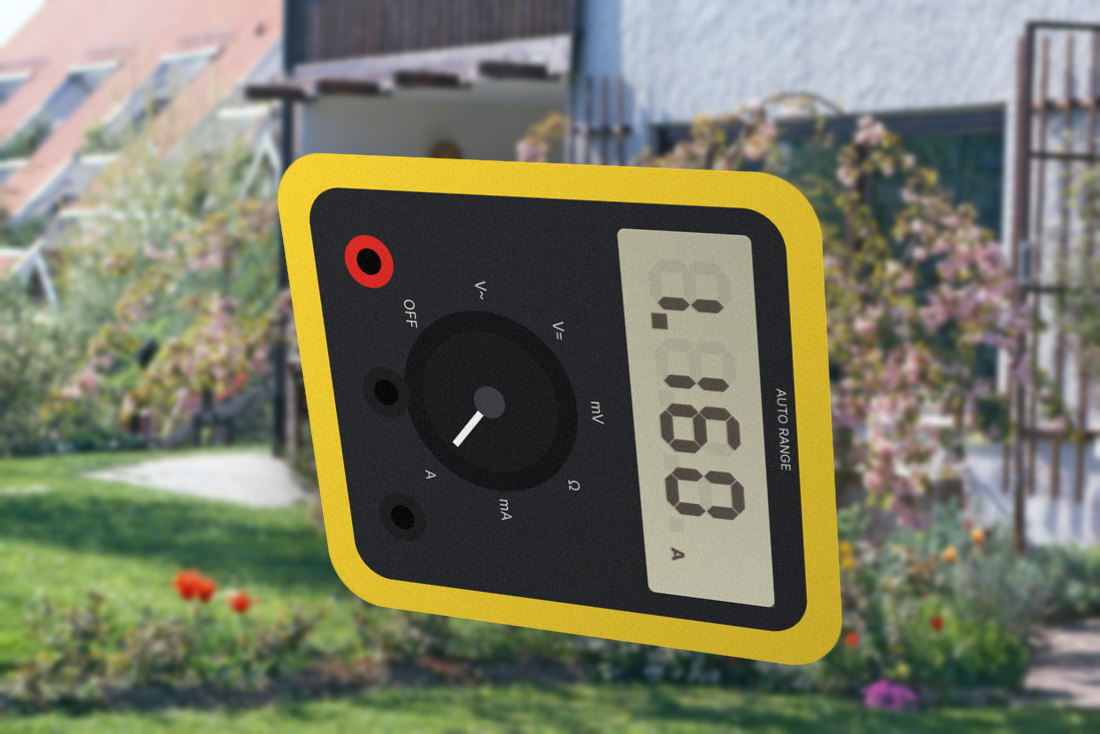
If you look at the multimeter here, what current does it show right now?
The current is 1.160 A
